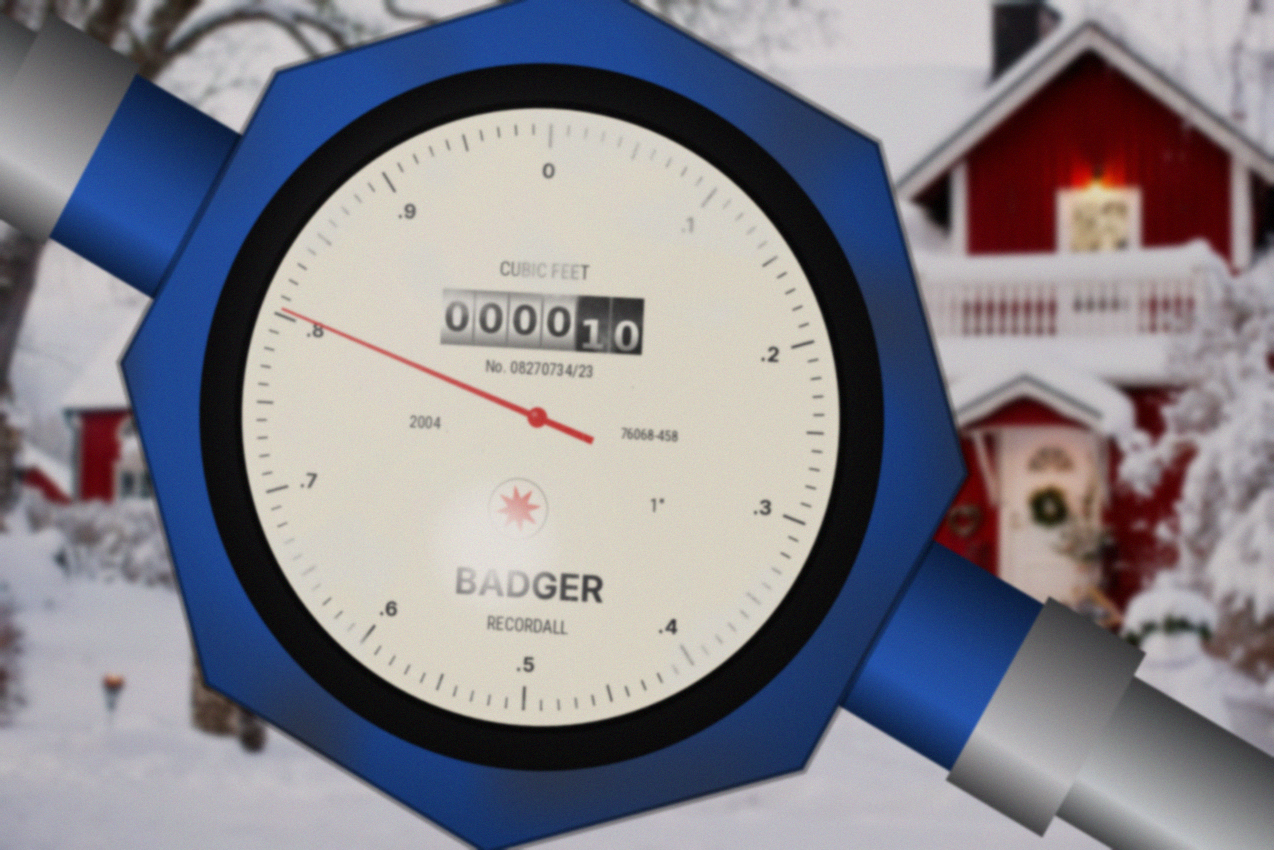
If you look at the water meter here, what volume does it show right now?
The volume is 9.80 ft³
